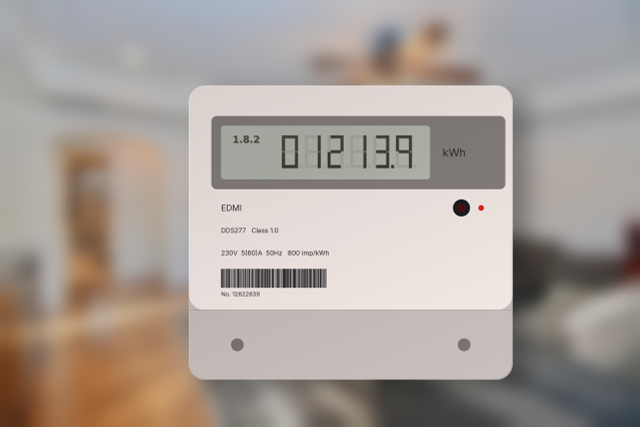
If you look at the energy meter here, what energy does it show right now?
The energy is 1213.9 kWh
